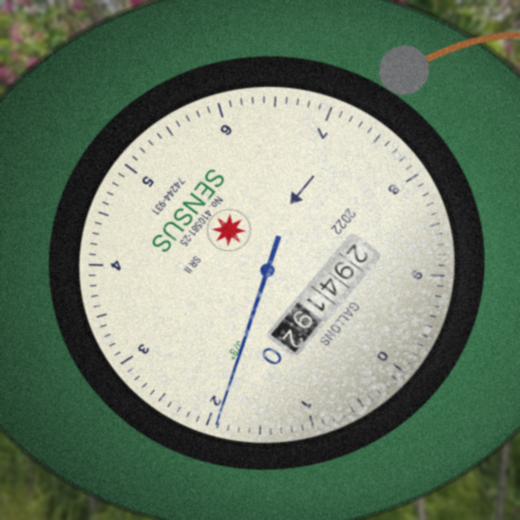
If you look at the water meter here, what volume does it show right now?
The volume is 2941921.9 gal
